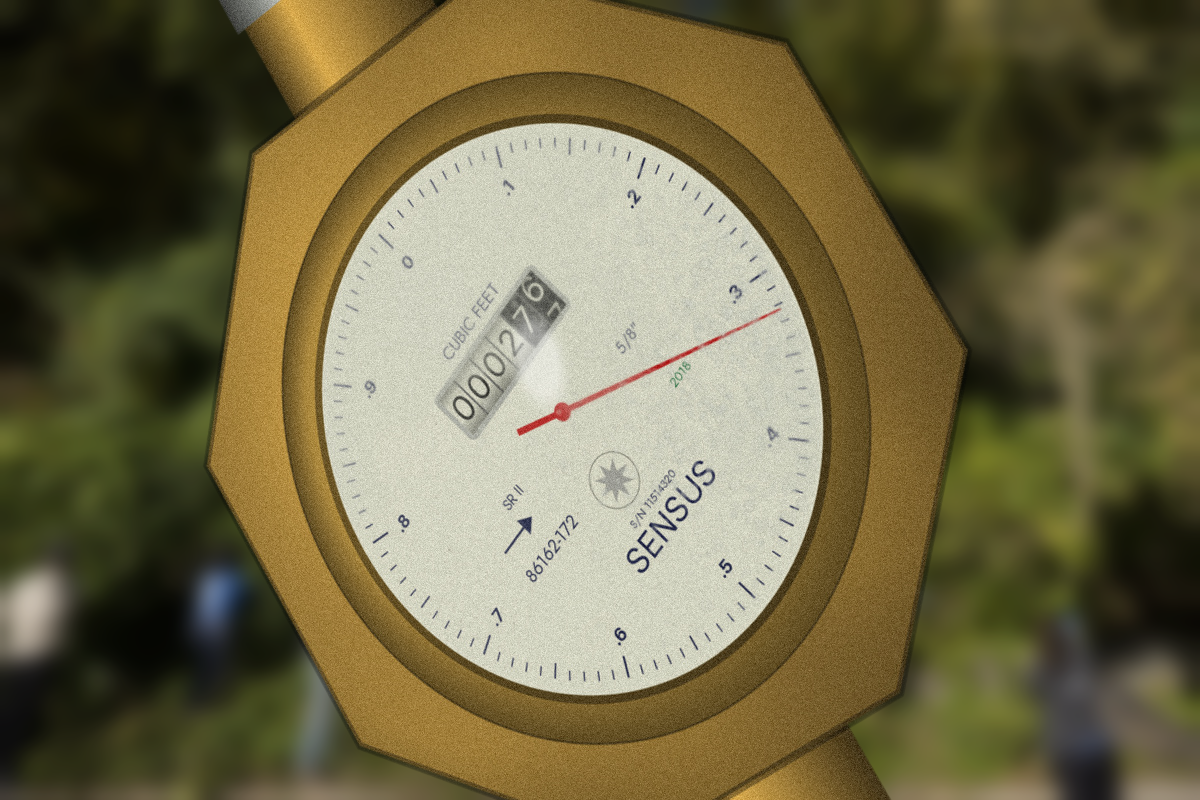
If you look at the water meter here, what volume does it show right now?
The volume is 276.32 ft³
